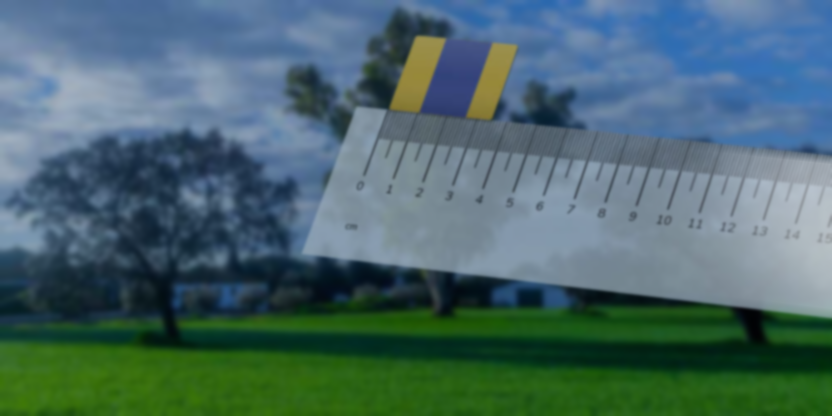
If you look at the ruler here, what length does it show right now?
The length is 3.5 cm
